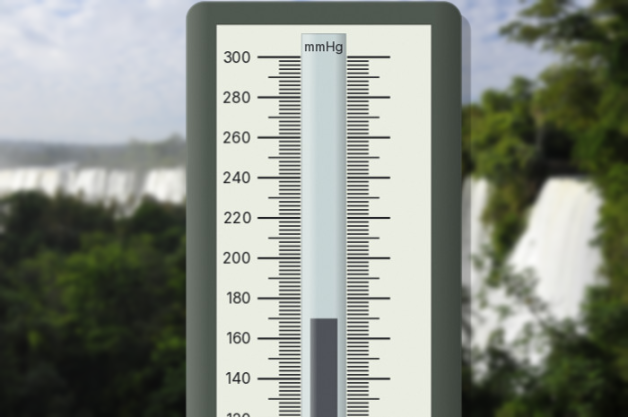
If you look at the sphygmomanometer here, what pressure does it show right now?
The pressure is 170 mmHg
